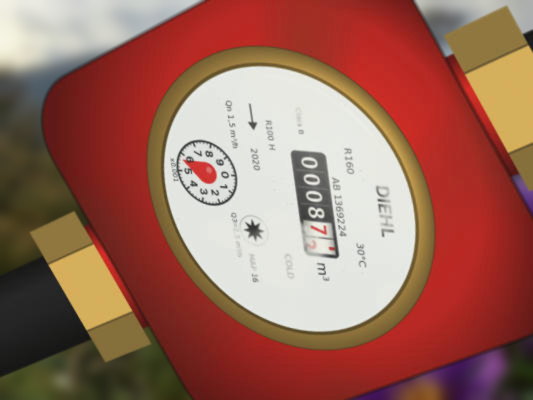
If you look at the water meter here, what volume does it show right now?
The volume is 8.715 m³
